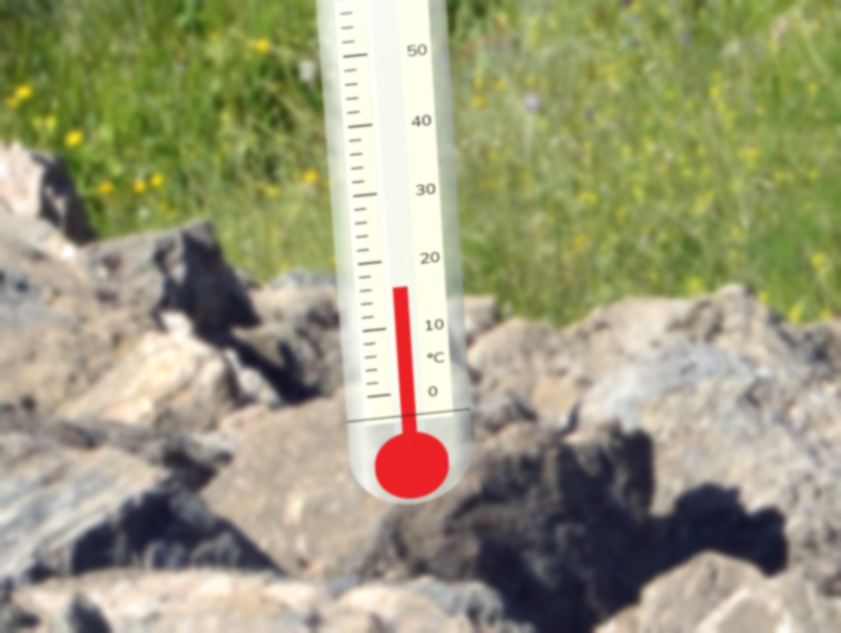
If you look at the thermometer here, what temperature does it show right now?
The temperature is 16 °C
